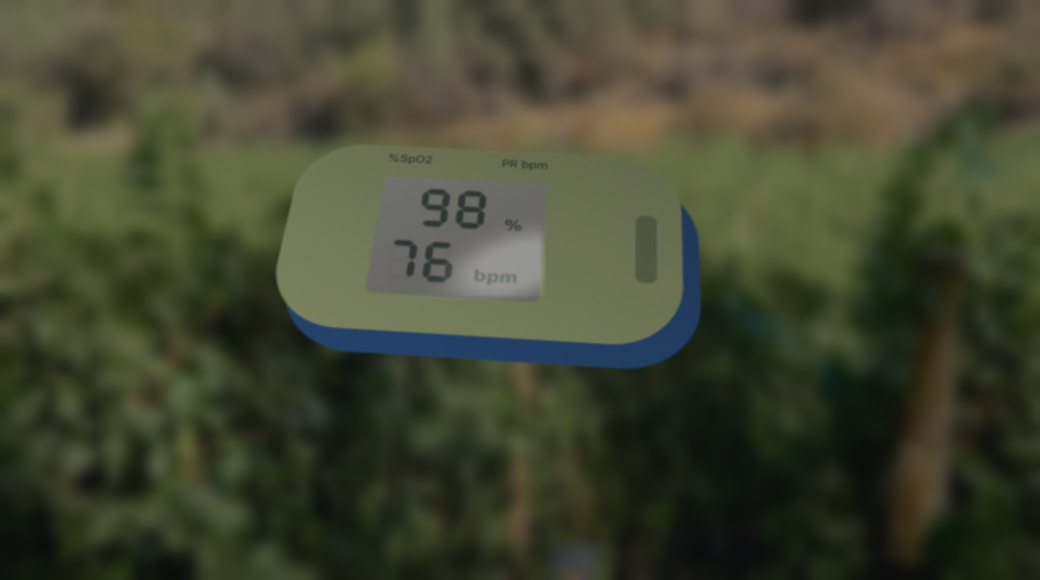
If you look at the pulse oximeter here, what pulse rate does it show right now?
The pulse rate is 76 bpm
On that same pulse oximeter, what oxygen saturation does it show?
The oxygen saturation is 98 %
